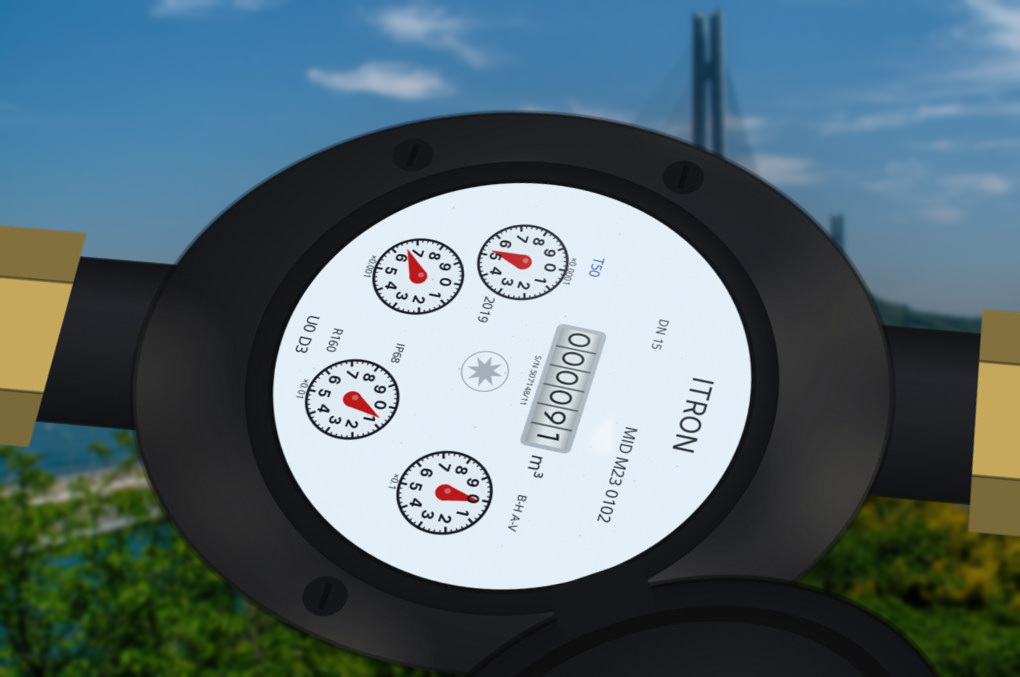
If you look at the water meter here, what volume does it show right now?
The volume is 91.0065 m³
